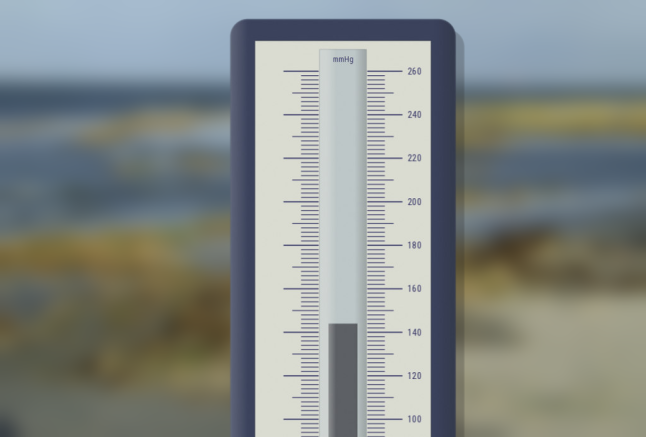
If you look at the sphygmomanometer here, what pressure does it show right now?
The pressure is 144 mmHg
